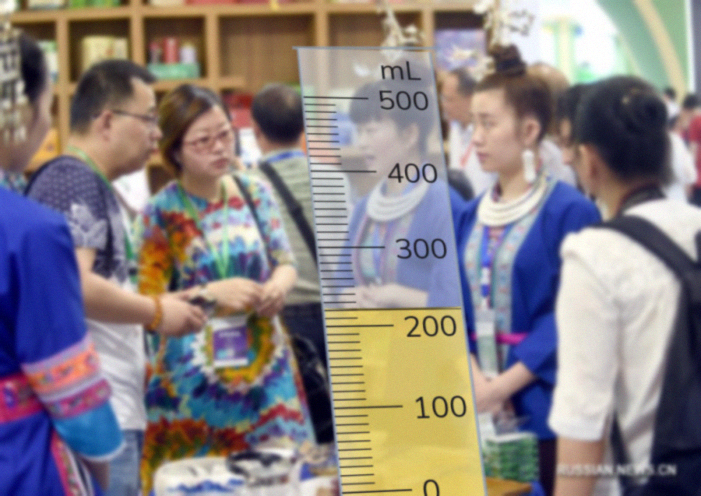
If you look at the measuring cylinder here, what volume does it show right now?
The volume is 220 mL
